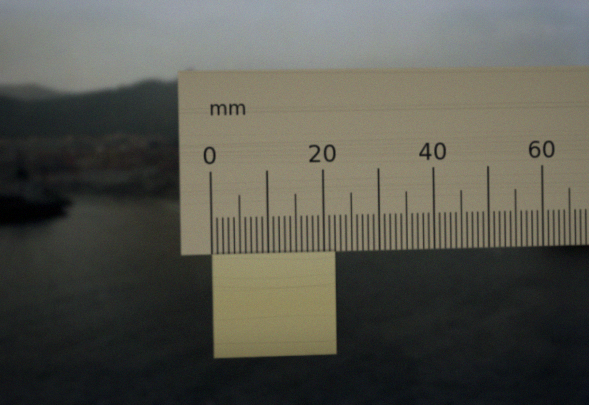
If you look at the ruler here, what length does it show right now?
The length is 22 mm
